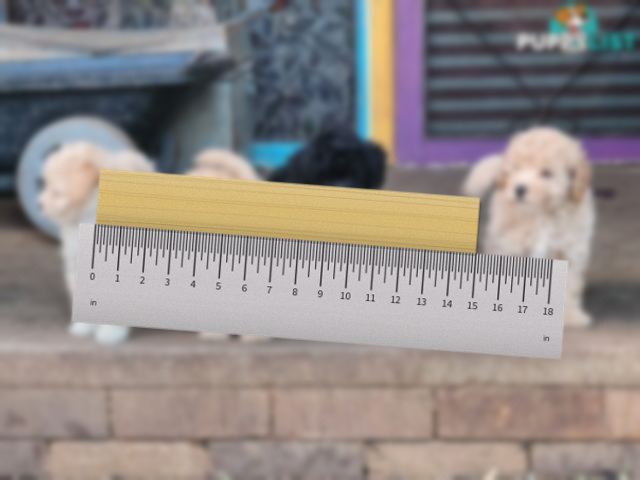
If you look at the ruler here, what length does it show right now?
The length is 15 in
